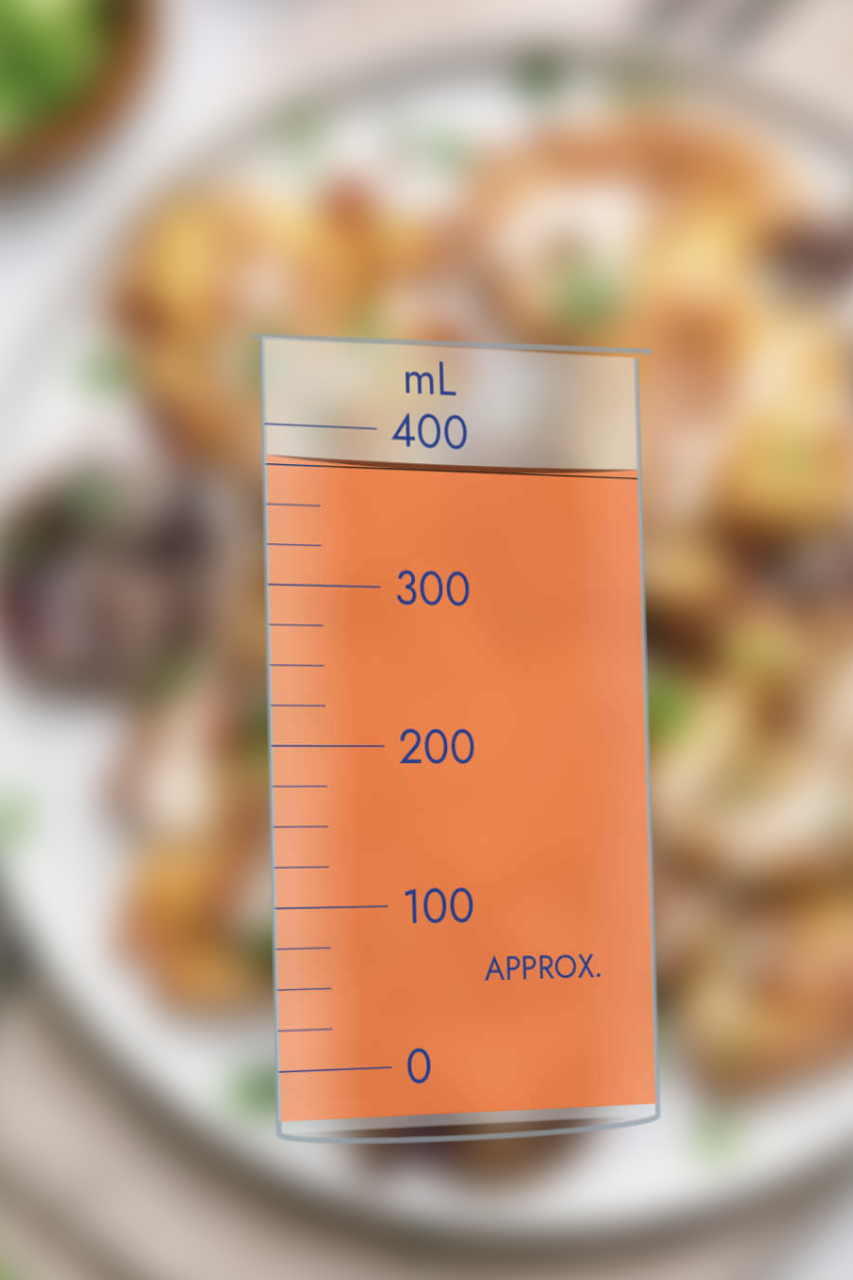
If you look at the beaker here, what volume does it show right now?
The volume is 375 mL
